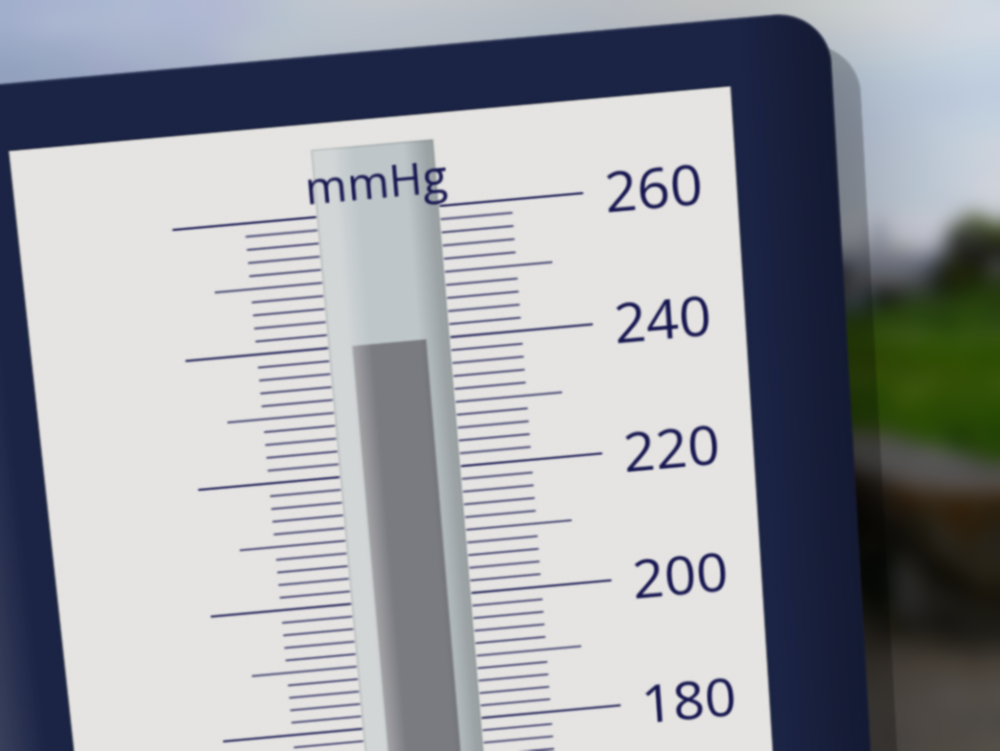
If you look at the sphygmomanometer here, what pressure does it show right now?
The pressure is 240 mmHg
